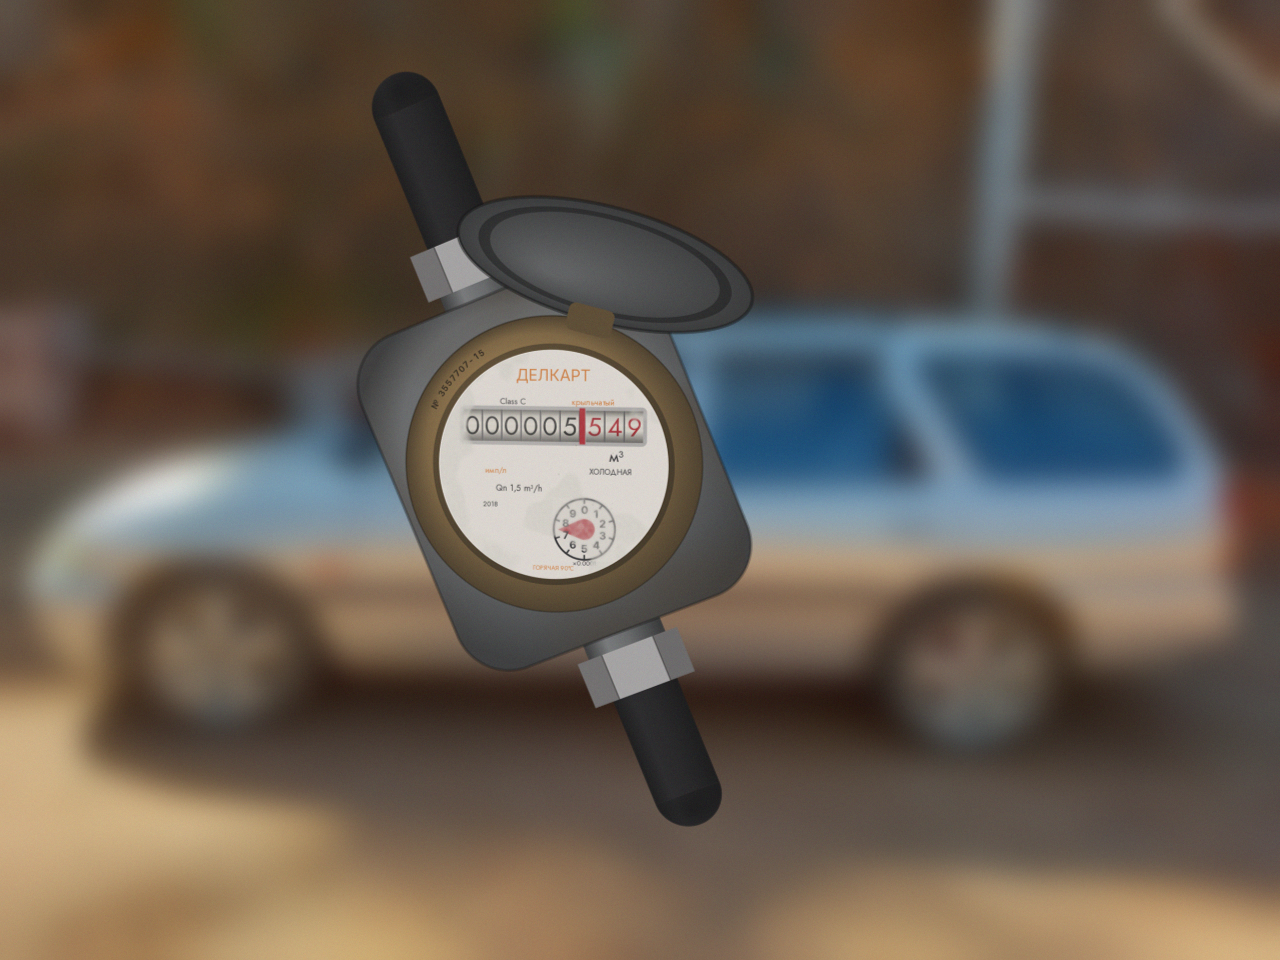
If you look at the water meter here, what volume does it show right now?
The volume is 5.5497 m³
